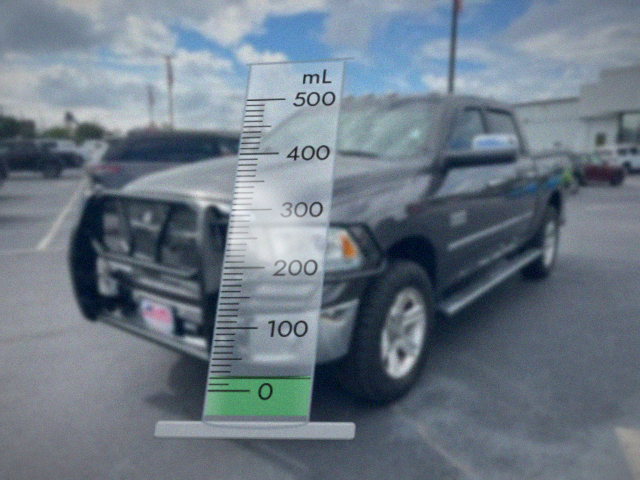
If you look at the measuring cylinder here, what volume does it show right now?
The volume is 20 mL
